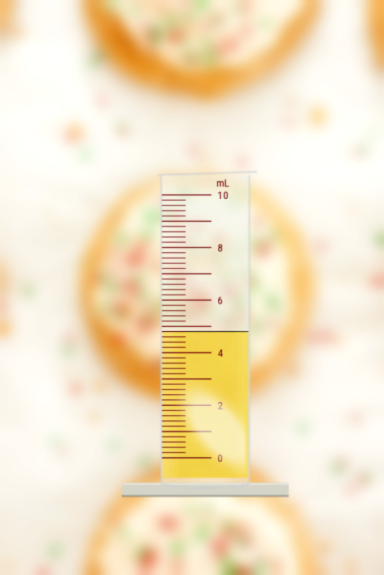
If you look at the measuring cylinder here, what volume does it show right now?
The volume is 4.8 mL
